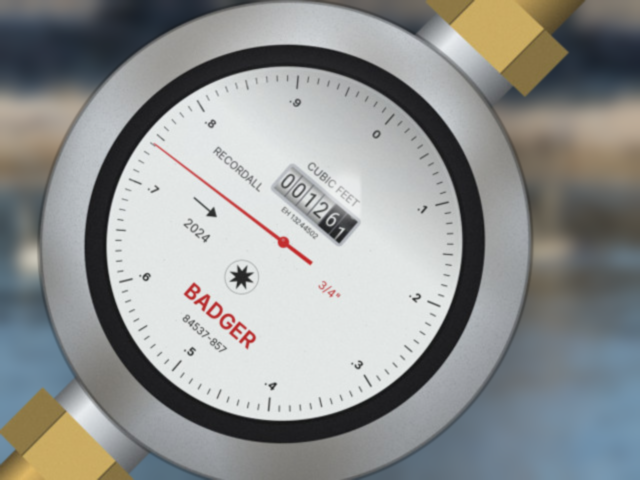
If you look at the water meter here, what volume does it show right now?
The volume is 1260.74 ft³
